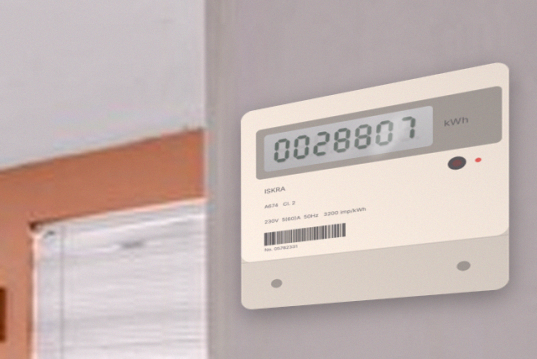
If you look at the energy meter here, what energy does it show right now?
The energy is 28807 kWh
